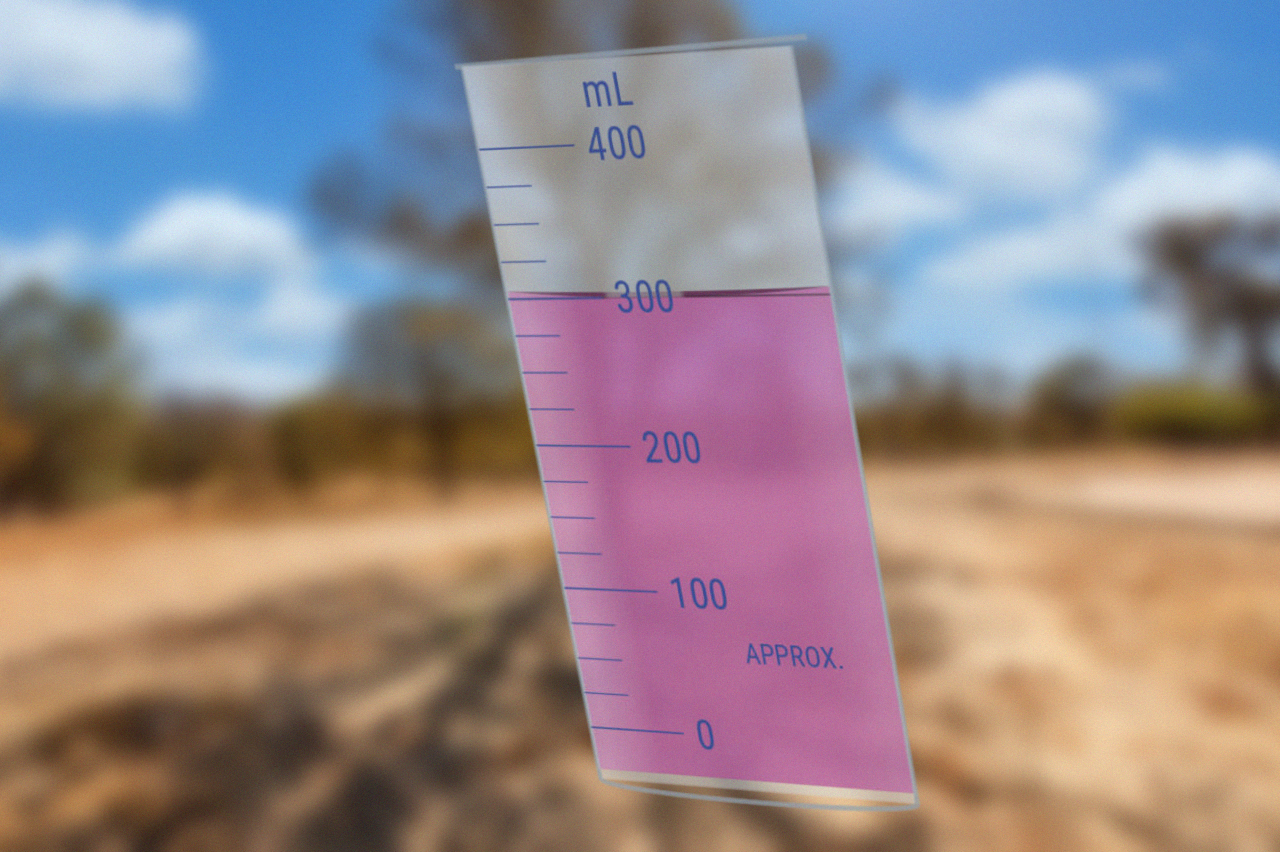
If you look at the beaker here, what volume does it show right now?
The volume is 300 mL
